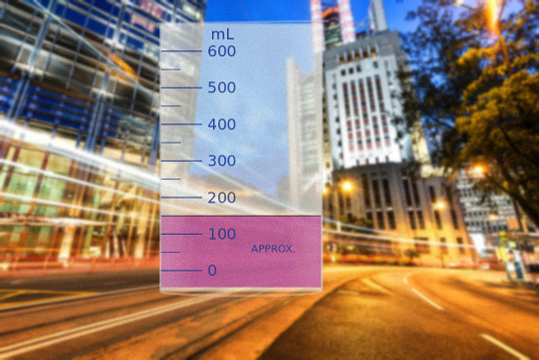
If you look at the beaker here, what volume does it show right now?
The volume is 150 mL
